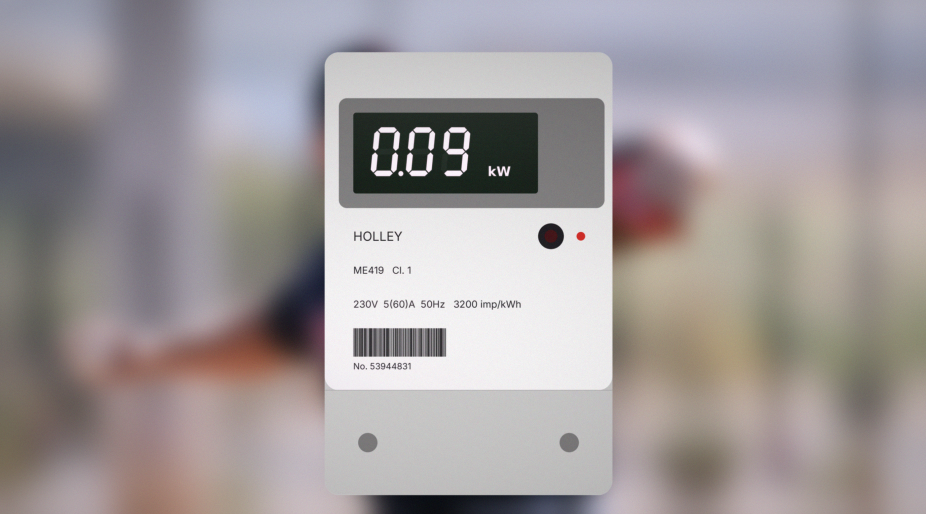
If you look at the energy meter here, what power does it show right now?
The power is 0.09 kW
